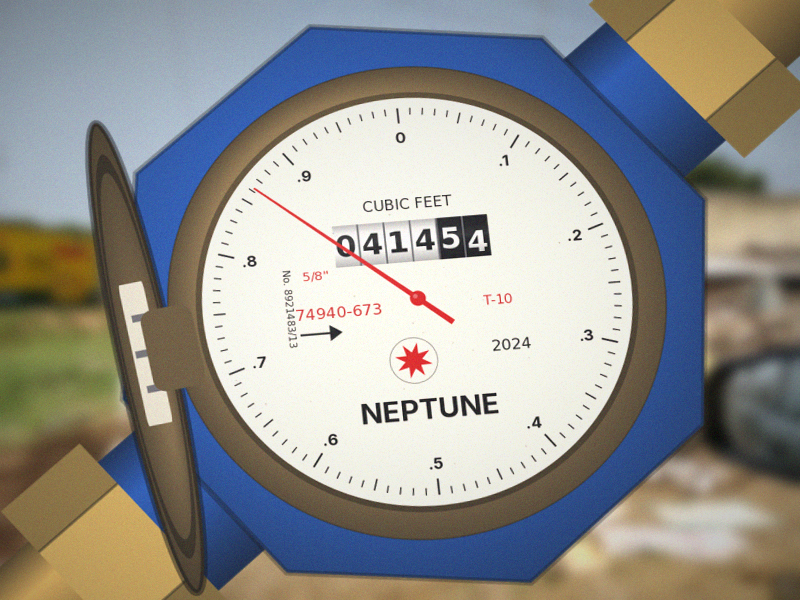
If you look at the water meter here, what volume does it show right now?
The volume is 41453.86 ft³
